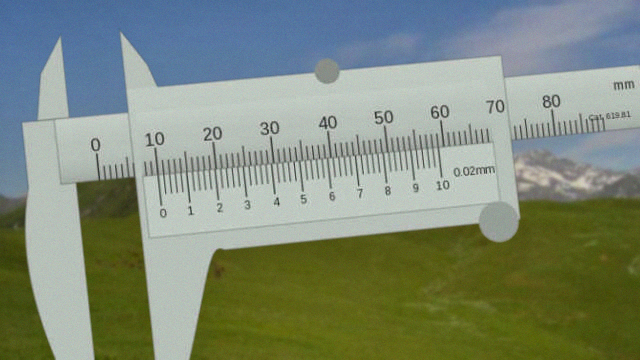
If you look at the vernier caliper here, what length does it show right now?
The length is 10.0 mm
